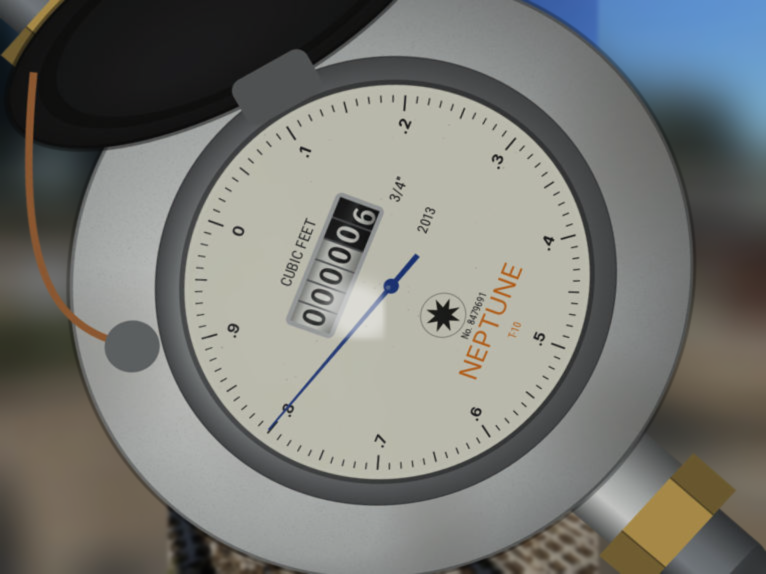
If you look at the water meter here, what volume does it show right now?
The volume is 5.80 ft³
